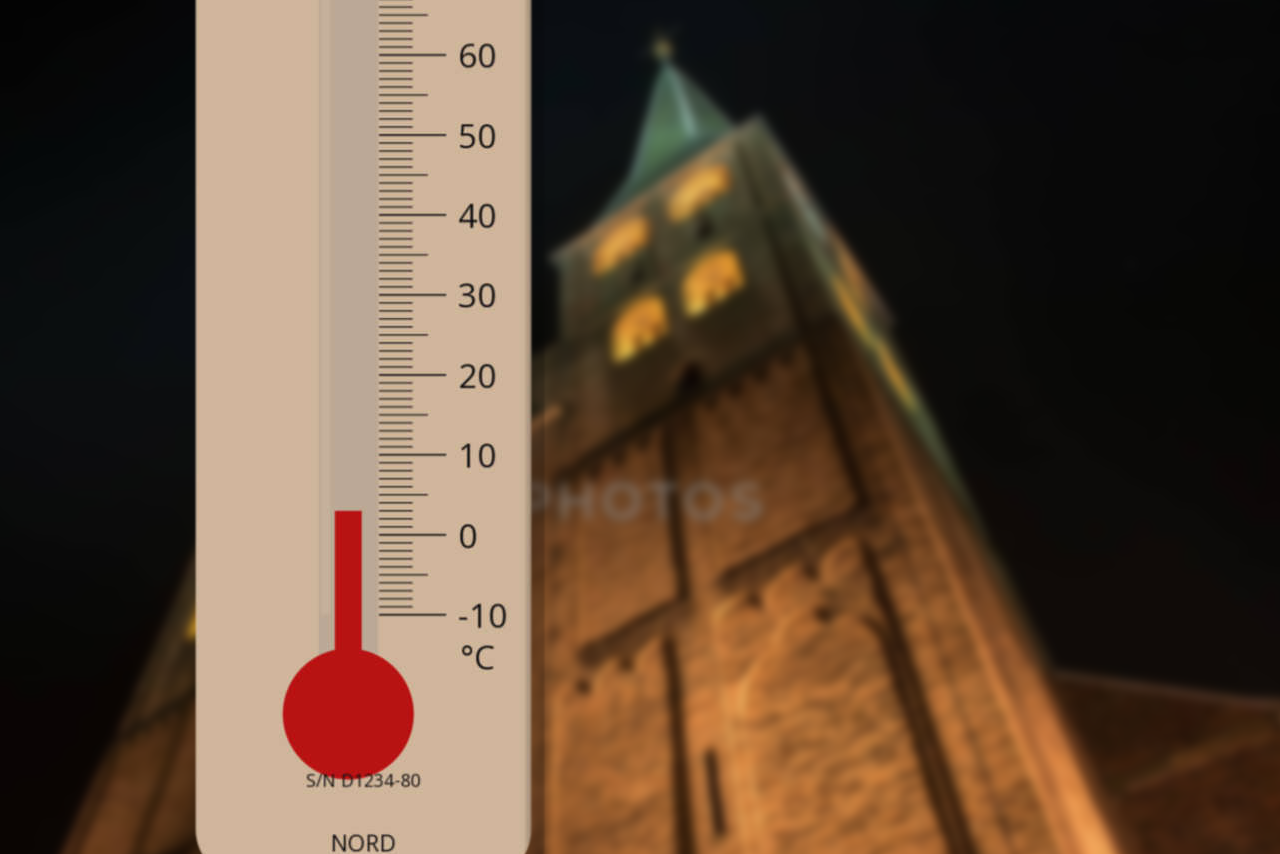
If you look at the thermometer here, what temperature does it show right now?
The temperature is 3 °C
